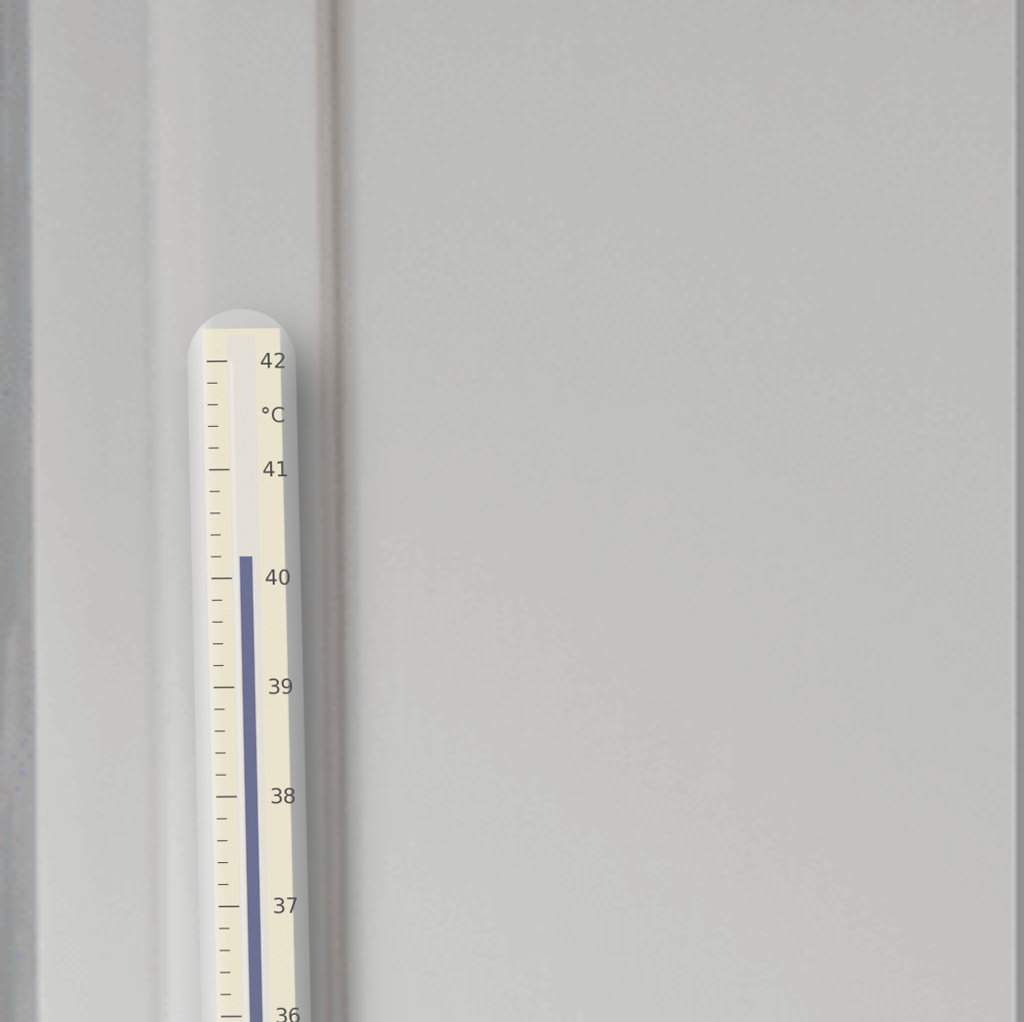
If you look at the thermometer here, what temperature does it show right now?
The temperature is 40.2 °C
